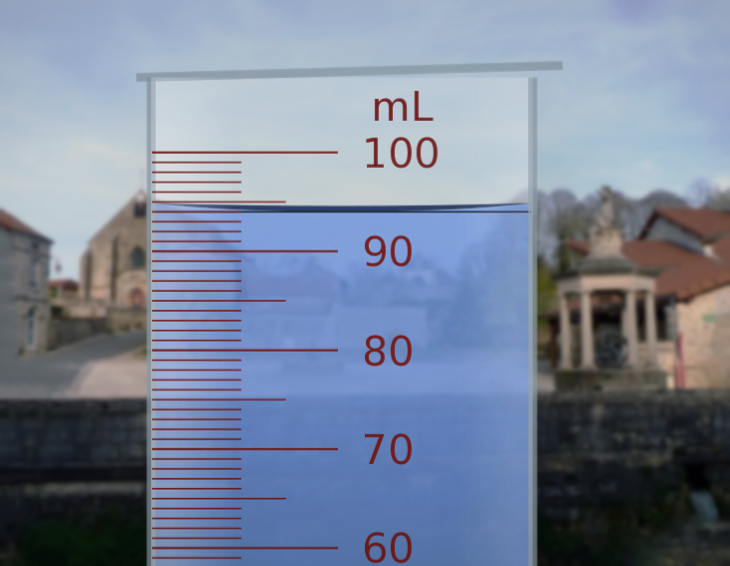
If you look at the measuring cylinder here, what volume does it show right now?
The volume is 94 mL
